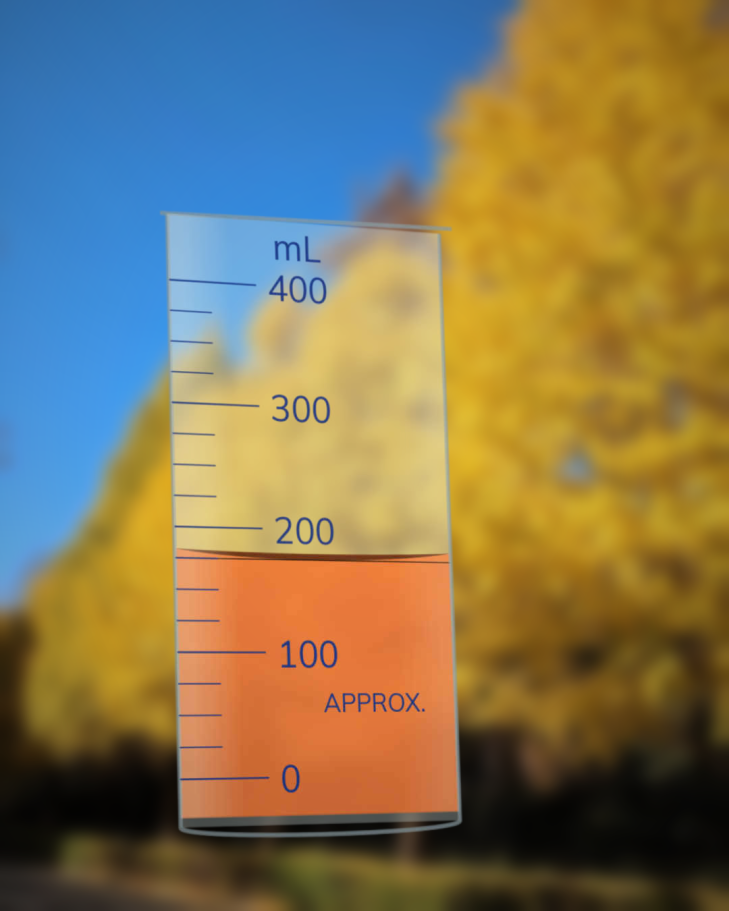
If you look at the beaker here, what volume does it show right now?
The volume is 175 mL
